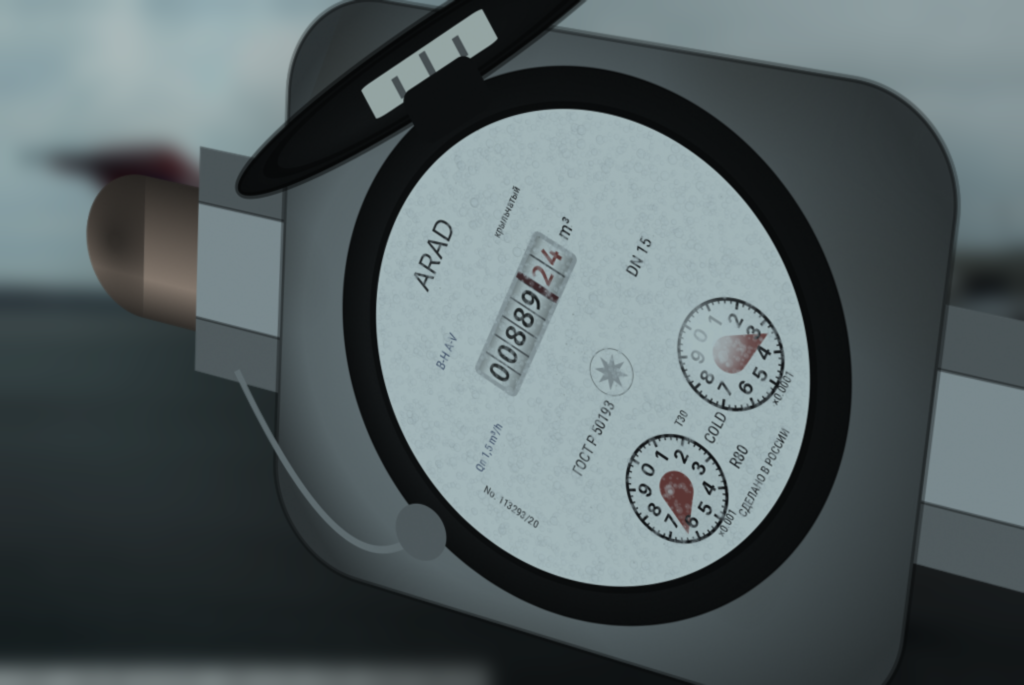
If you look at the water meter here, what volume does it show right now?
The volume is 889.2463 m³
